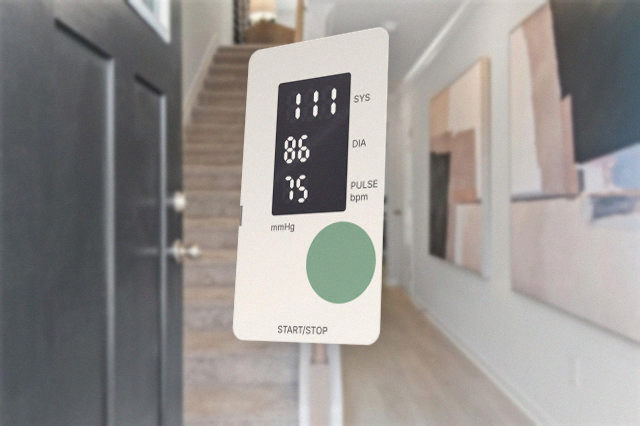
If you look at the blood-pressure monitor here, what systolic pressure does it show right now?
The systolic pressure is 111 mmHg
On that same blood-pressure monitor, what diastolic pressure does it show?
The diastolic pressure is 86 mmHg
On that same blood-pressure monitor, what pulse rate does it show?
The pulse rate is 75 bpm
